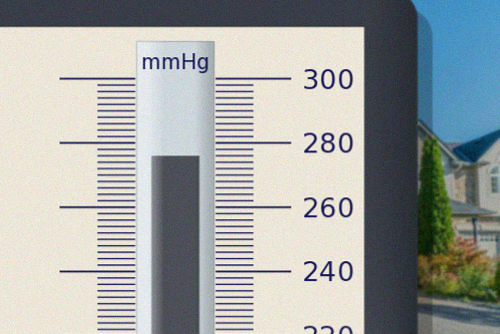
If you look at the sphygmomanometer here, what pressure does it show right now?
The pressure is 276 mmHg
